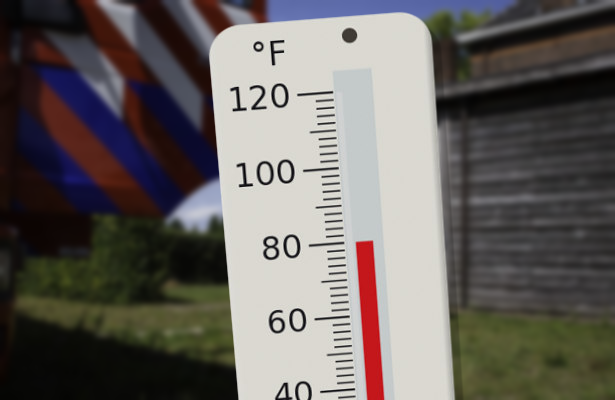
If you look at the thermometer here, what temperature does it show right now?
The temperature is 80 °F
